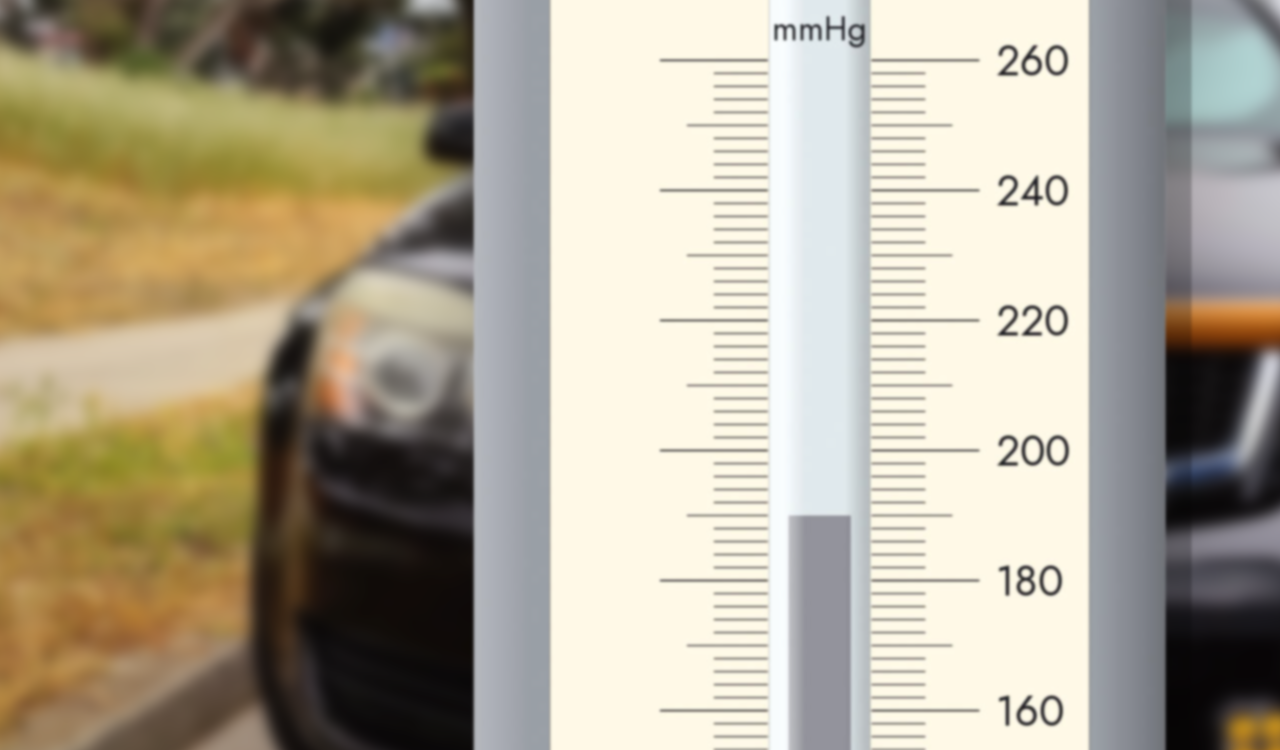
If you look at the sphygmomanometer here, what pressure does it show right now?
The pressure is 190 mmHg
